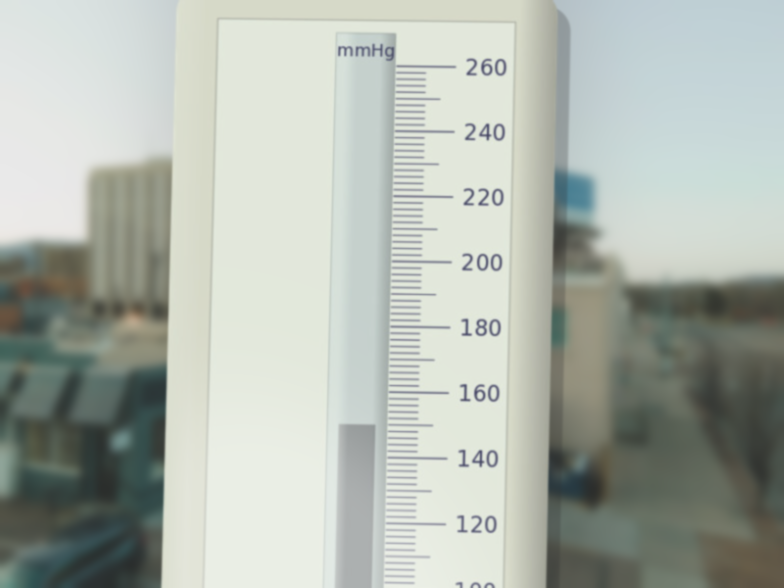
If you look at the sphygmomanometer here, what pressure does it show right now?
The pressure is 150 mmHg
